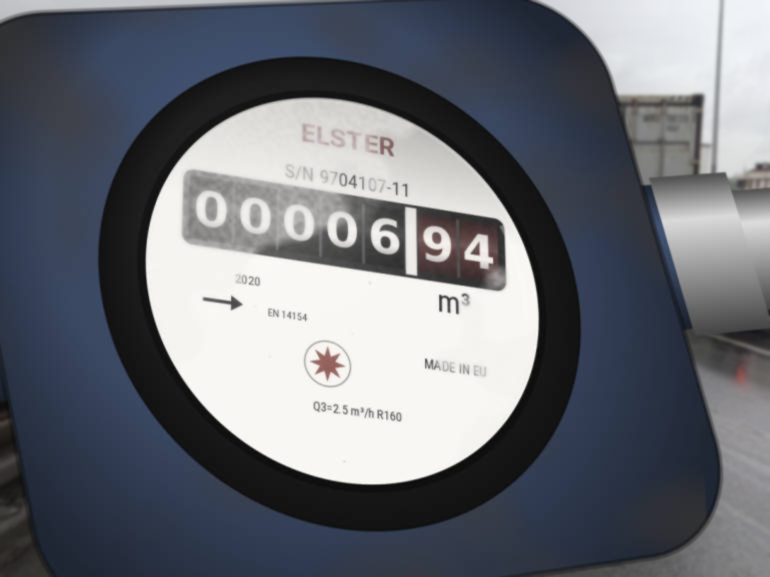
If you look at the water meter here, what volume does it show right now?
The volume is 6.94 m³
